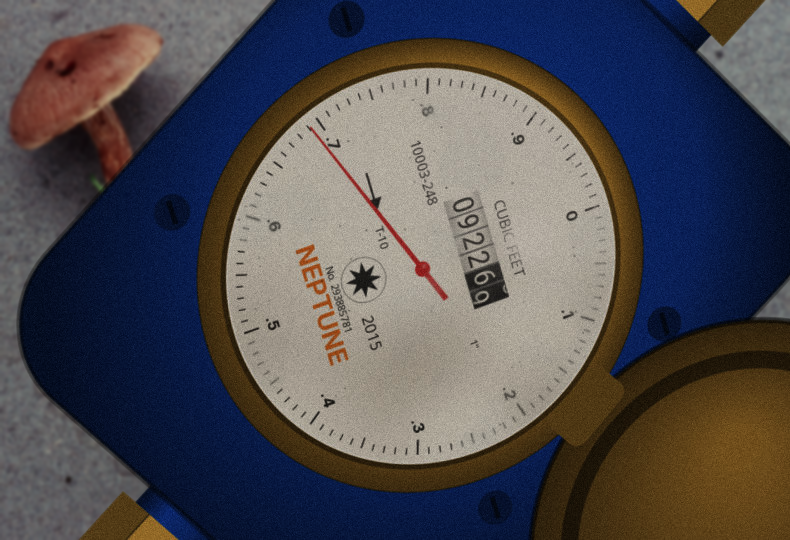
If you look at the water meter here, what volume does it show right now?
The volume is 92268.69 ft³
